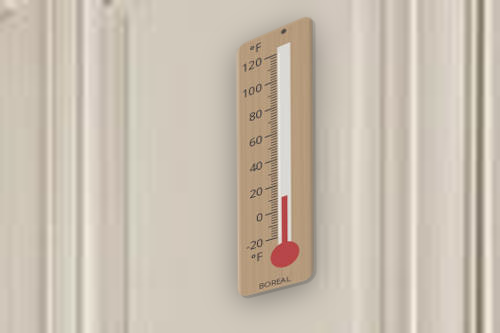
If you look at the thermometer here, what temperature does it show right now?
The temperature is 10 °F
